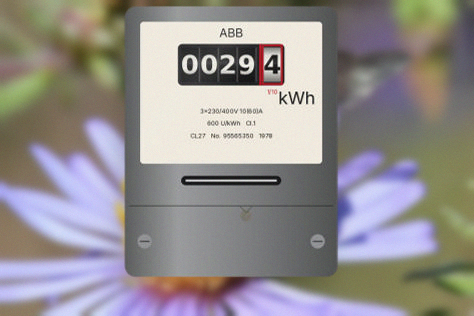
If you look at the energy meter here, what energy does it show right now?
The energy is 29.4 kWh
